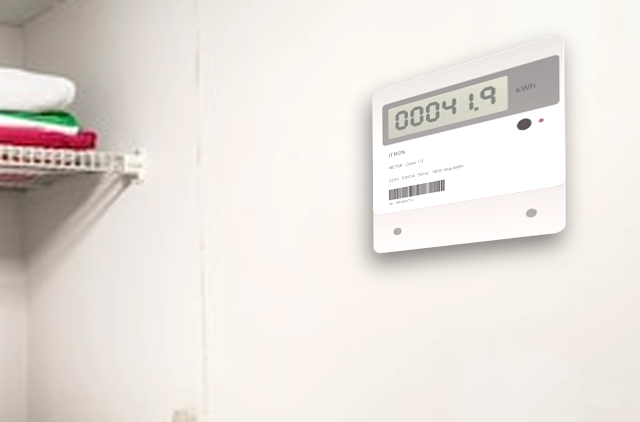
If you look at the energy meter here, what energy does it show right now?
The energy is 41.9 kWh
